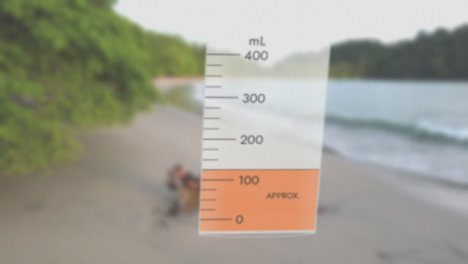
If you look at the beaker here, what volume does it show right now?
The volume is 125 mL
